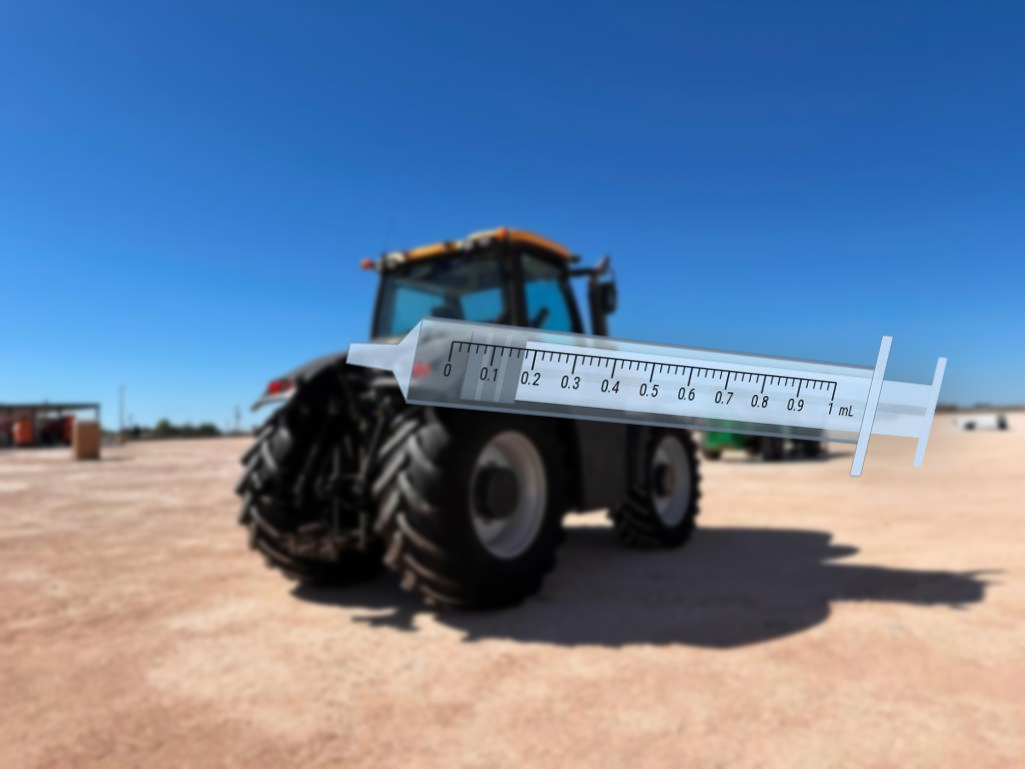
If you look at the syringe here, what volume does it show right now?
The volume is 0.04 mL
